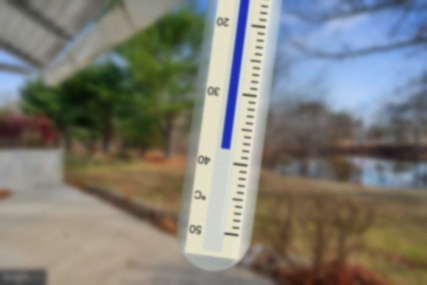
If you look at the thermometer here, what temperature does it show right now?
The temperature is 38 °C
